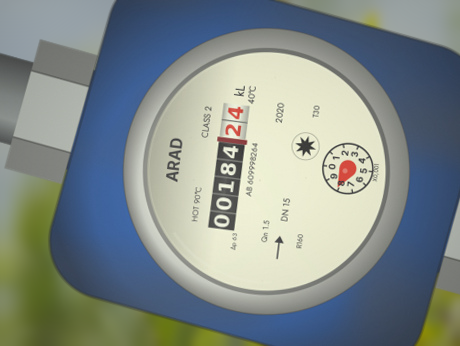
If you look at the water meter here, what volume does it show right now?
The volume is 184.248 kL
